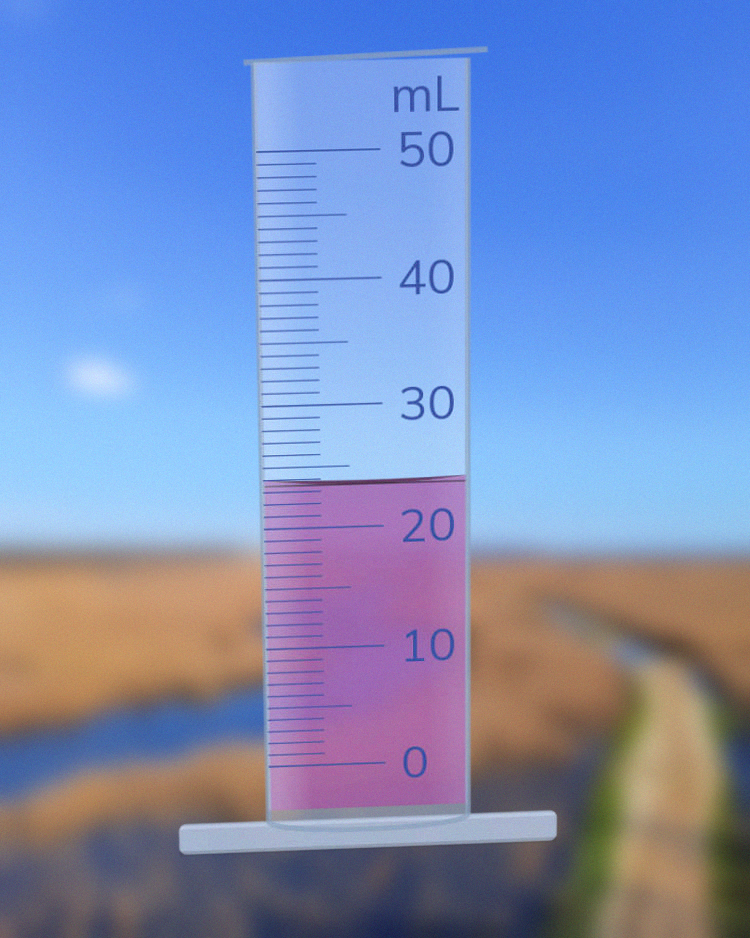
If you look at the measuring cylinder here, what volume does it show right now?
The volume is 23.5 mL
